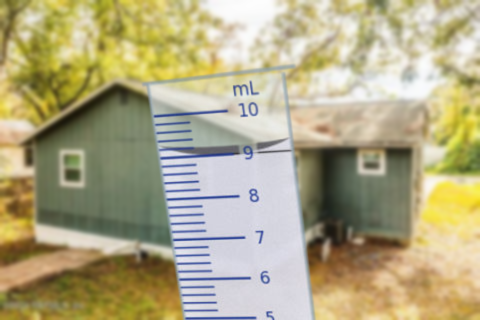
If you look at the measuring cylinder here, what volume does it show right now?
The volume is 9 mL
